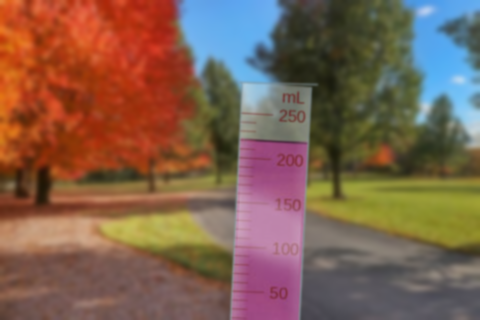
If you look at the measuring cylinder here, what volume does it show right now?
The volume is 220 mL
